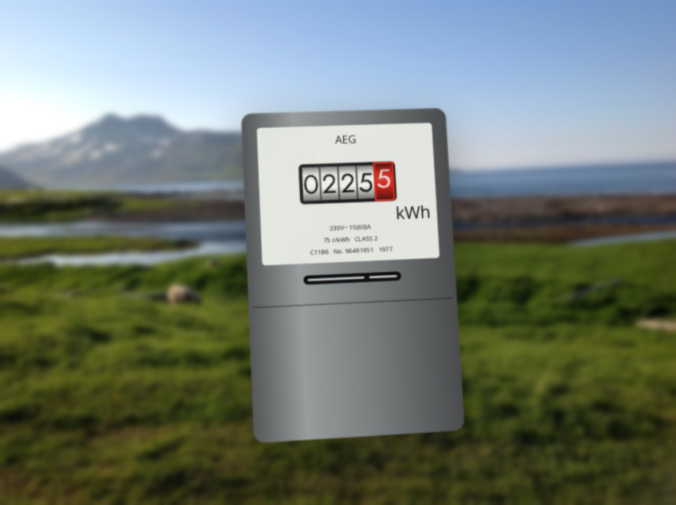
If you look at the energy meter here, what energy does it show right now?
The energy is 225.5 kWh
